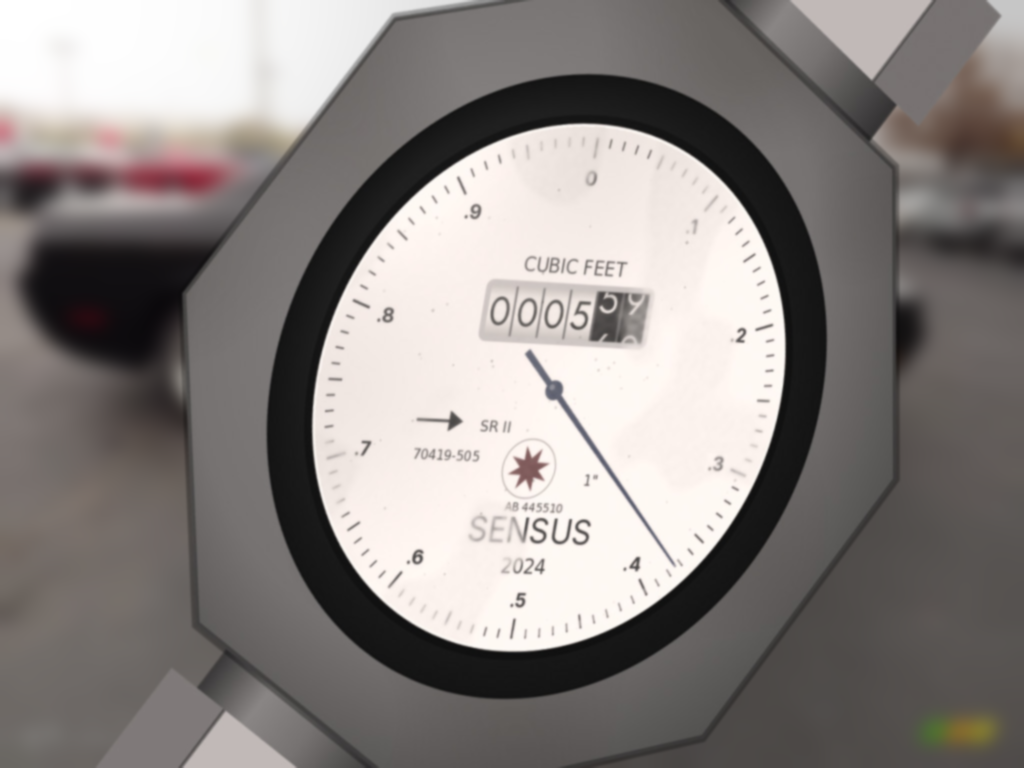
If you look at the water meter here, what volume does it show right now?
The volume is 559.37 ft³
